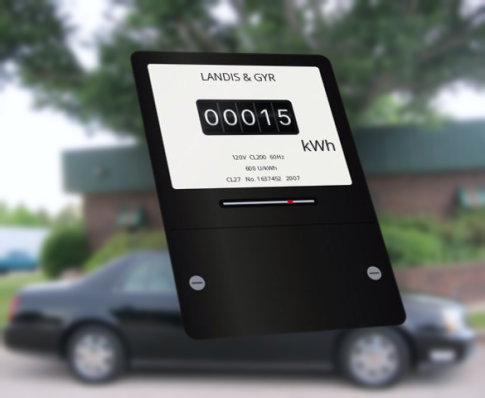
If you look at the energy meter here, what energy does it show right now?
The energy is 15 kWh
